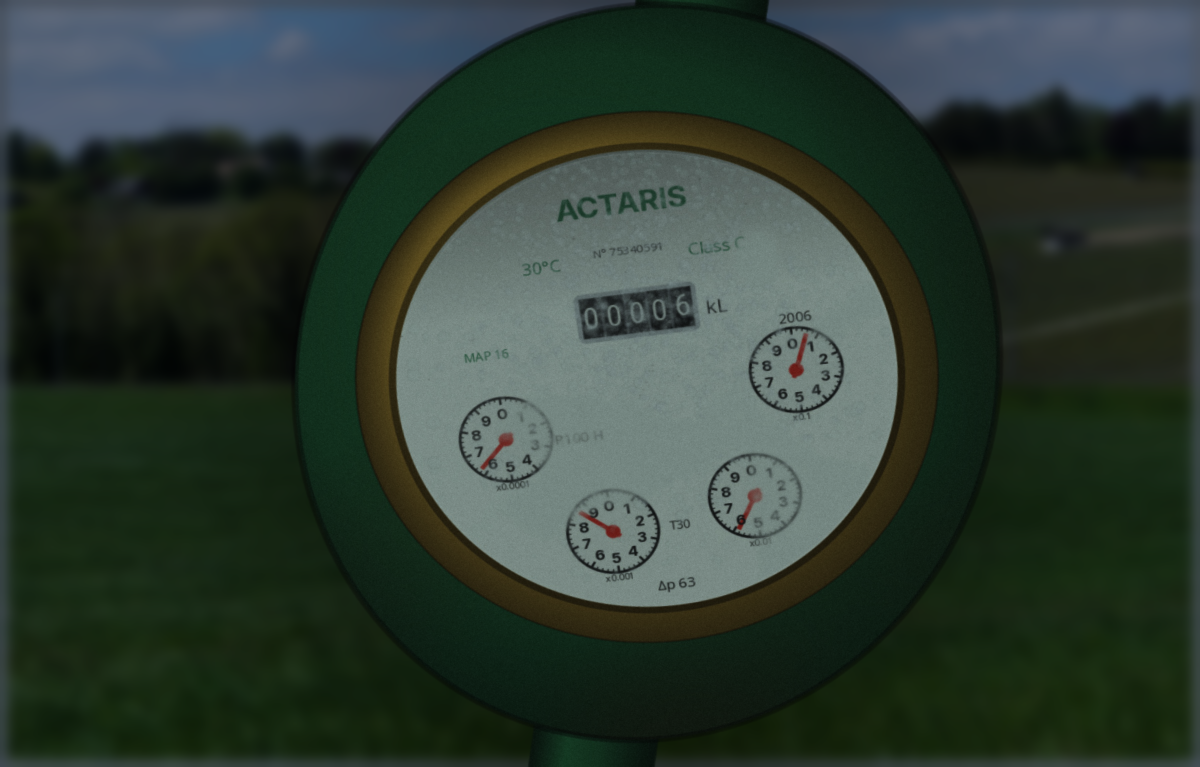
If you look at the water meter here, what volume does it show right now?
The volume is 6.0586 kL
